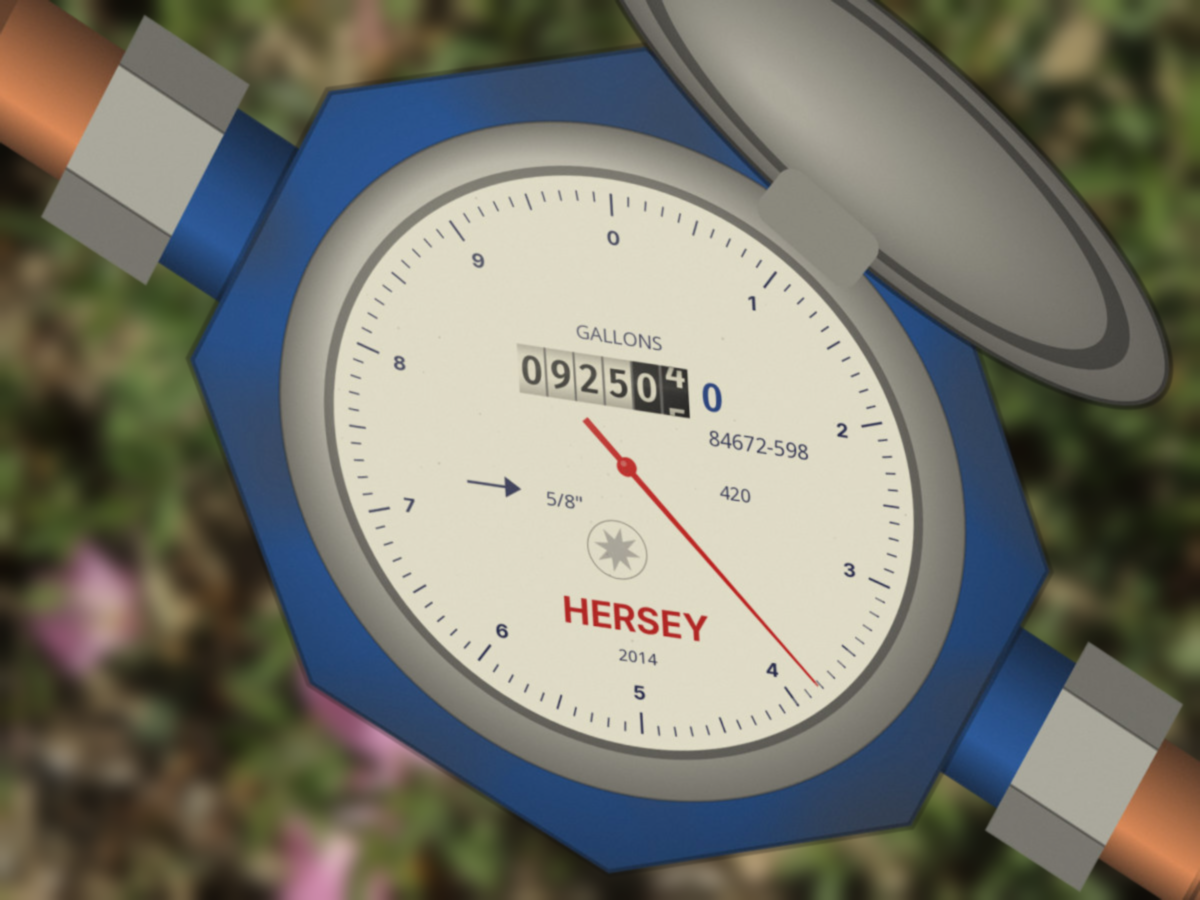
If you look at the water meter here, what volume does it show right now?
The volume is 925043.8 gal
